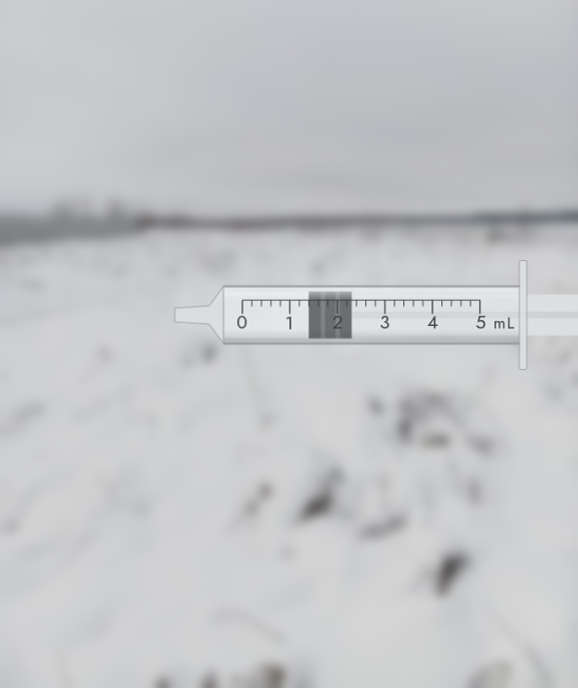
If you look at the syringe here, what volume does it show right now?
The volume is 1.4 mL
